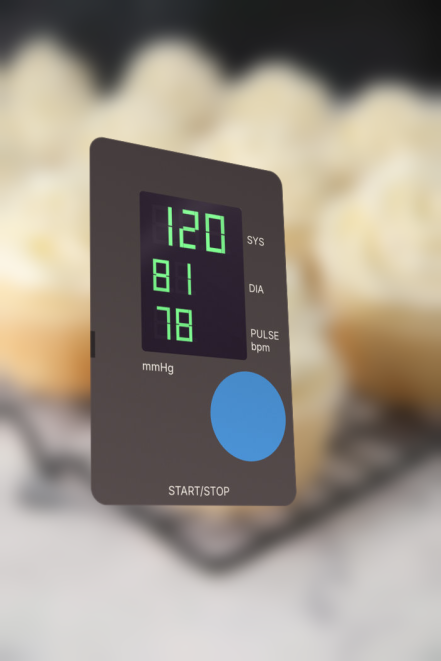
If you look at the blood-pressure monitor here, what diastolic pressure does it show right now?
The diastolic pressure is 81 mmHg
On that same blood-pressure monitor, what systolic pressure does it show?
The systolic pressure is 120 mmHg
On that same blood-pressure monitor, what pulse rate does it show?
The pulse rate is 78 bpm
